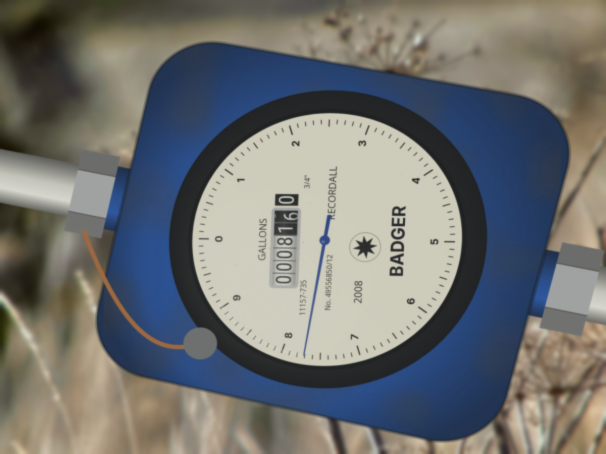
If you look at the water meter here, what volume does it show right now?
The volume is 8157.7 gal
